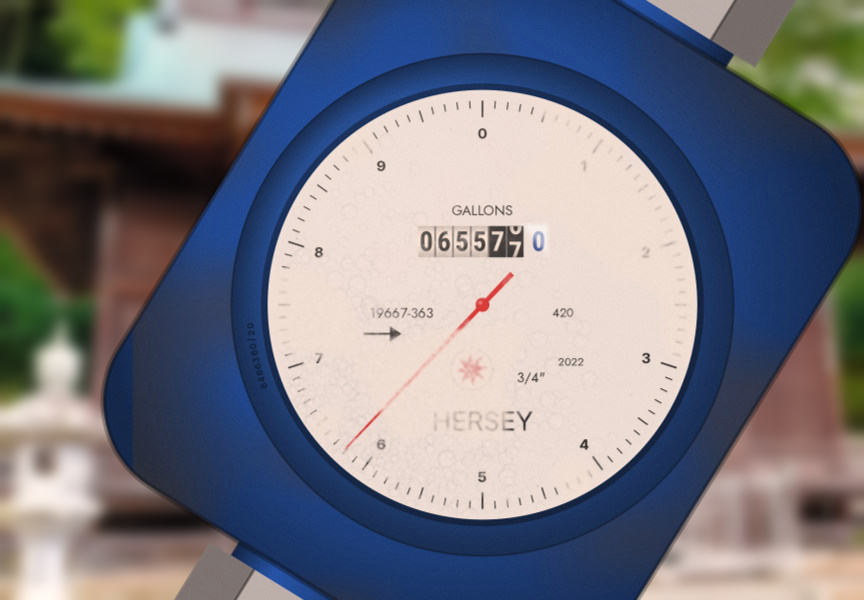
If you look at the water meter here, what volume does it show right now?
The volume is 655766.2 gal
